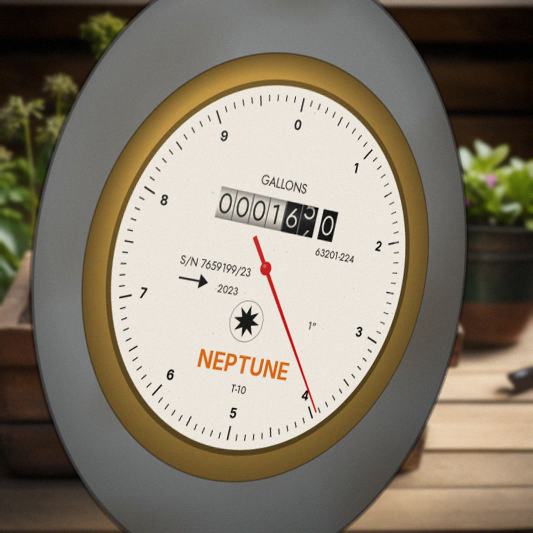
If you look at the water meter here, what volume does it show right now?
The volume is 1653.9 gal
